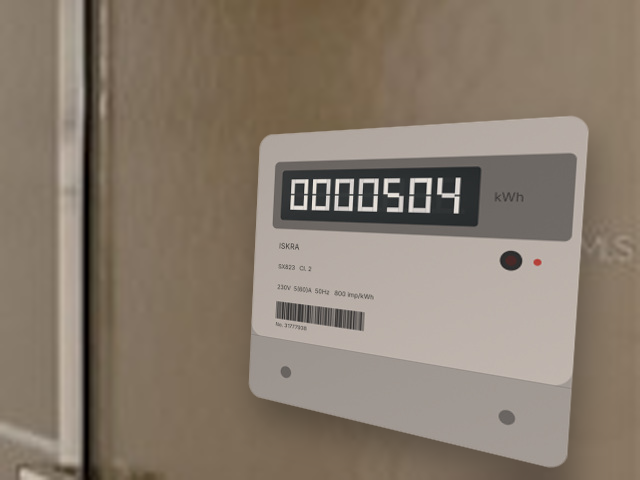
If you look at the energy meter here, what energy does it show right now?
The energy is 504 kWh
